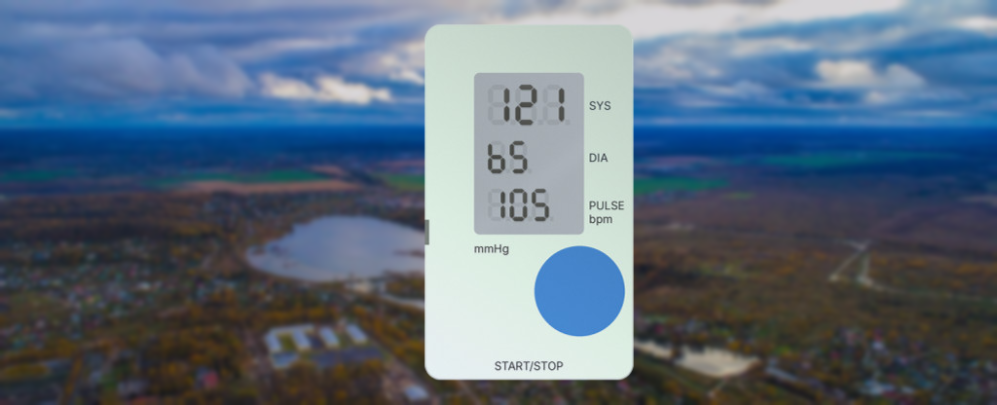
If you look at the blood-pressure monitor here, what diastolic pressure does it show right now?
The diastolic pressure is 65 mmHg
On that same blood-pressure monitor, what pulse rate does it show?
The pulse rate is 105 bpm
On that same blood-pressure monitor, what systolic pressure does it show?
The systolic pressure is 121 mmHg
